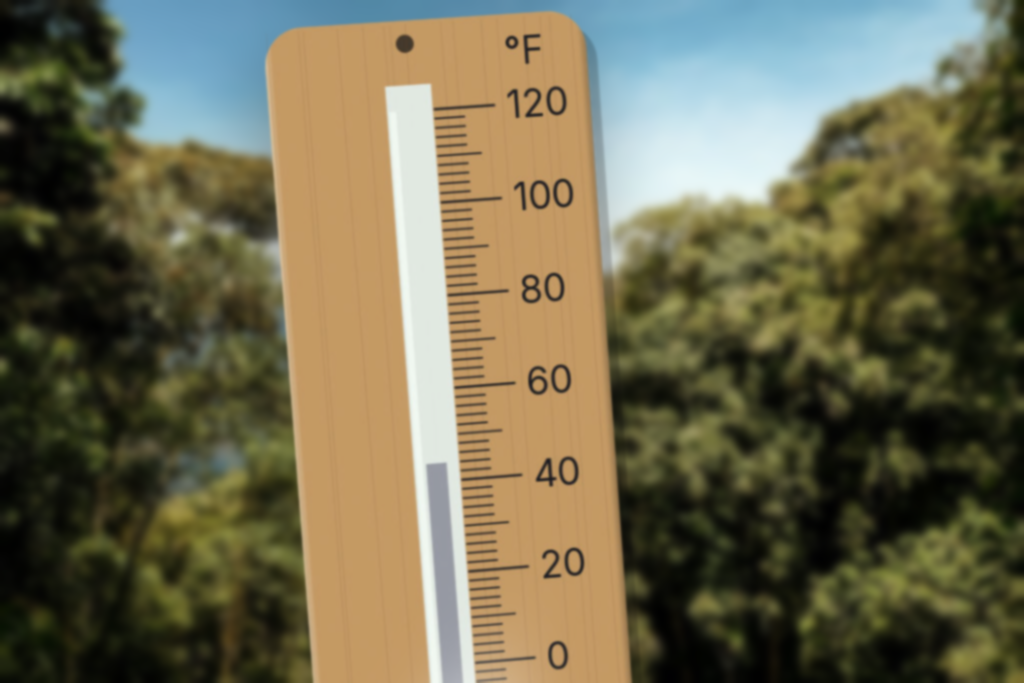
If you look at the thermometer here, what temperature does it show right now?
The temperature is 44 °F
